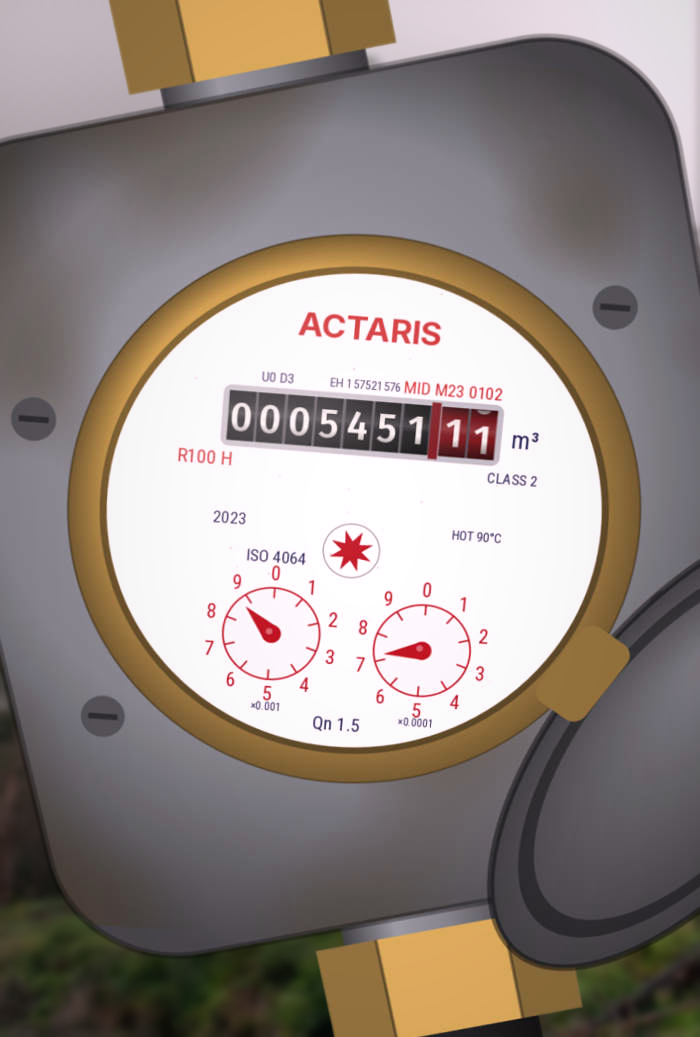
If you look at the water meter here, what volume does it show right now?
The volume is 5451.1087 m³
